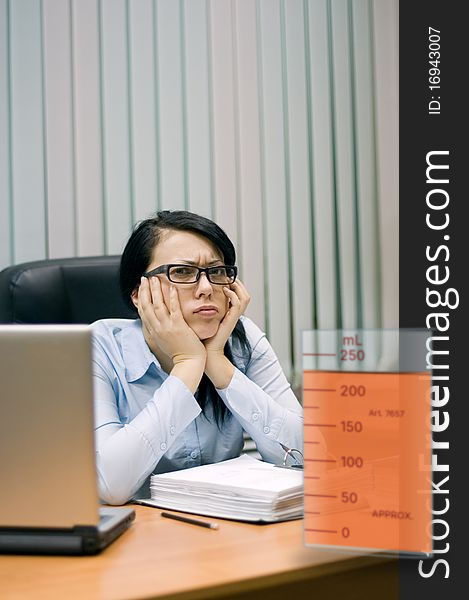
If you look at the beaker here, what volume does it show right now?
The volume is 225 mL
